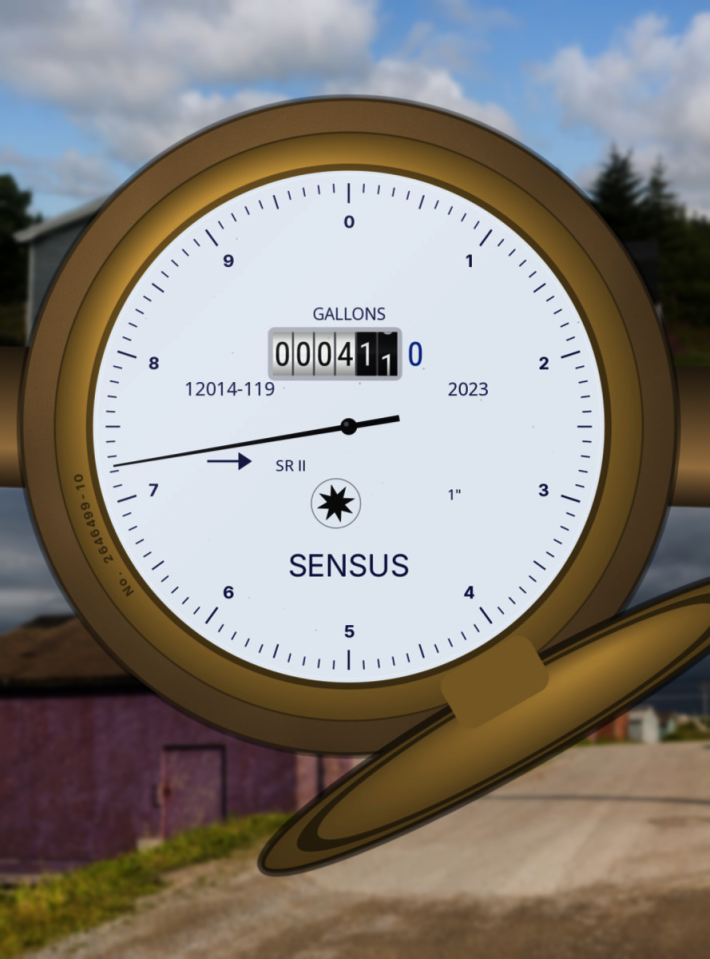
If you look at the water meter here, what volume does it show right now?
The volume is 4107.2 gal
